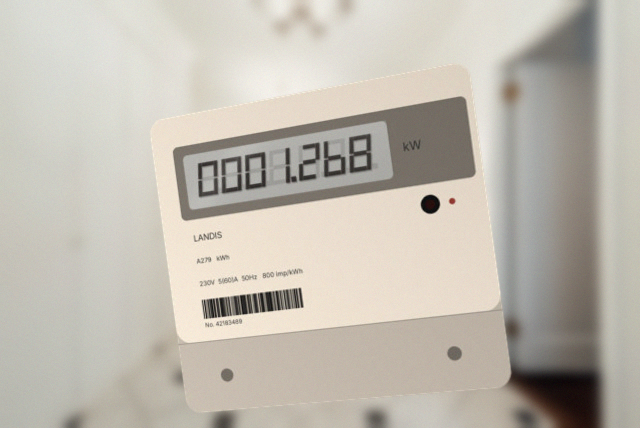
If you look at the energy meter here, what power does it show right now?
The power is 1.268 kW
